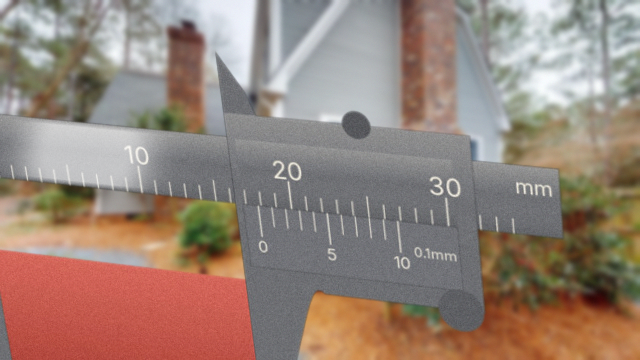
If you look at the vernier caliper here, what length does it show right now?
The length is 17.8 mm
